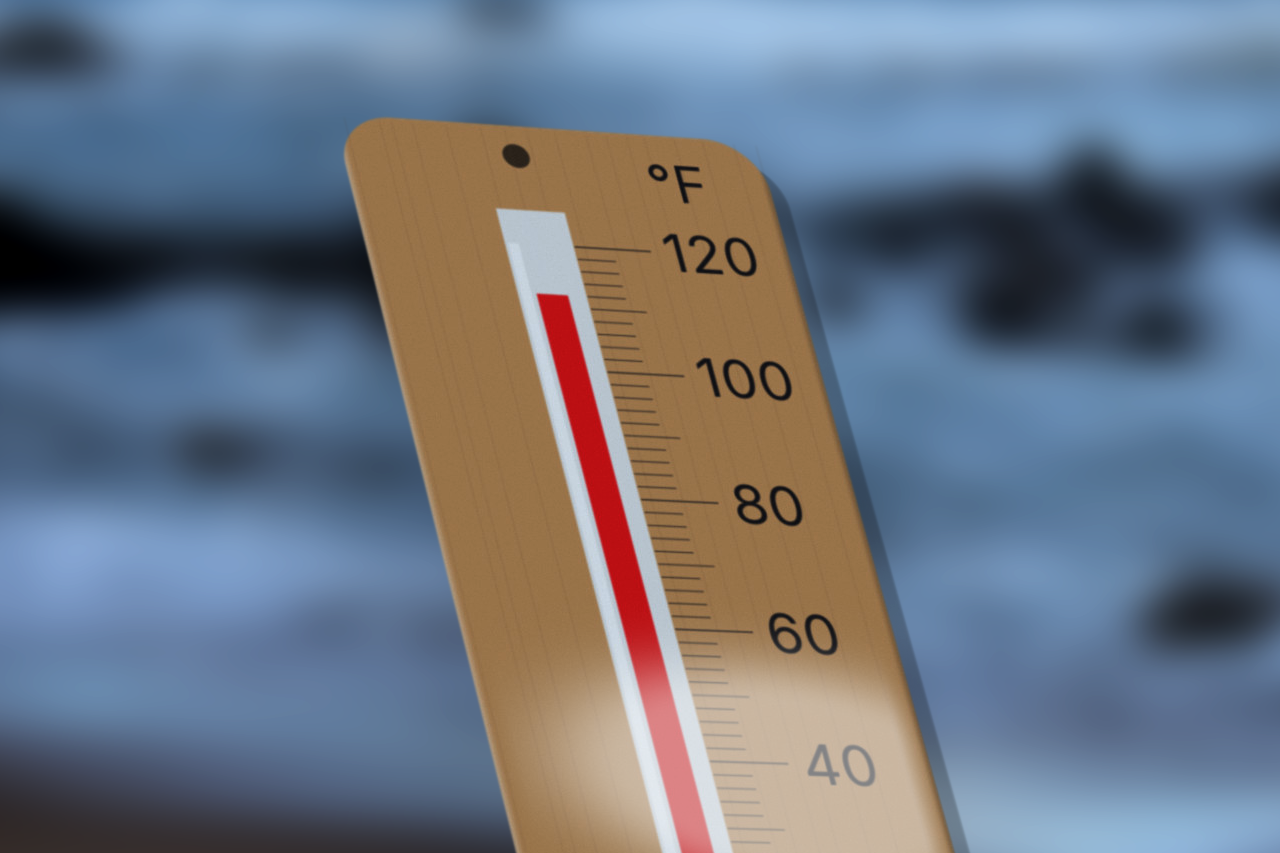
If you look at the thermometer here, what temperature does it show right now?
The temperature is 112 °F
